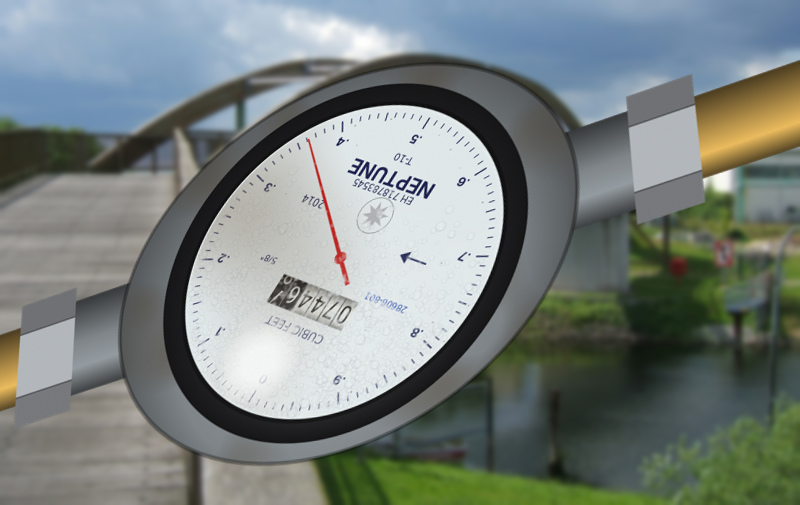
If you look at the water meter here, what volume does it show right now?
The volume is 74467.36 ft³
